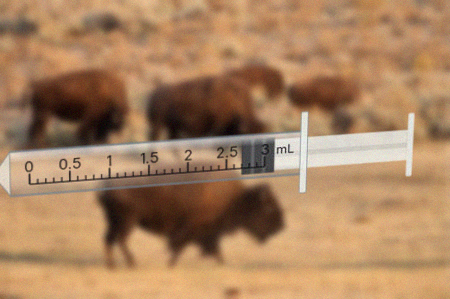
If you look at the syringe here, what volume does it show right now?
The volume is 2.7 mL
